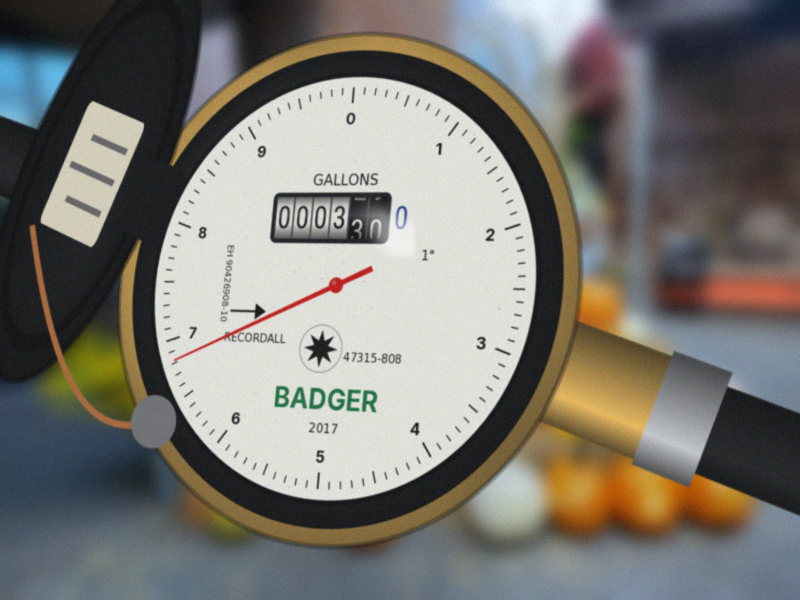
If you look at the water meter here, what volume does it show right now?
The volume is 3296.8 gal
